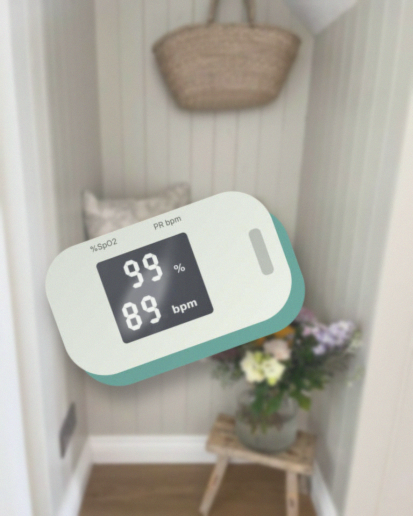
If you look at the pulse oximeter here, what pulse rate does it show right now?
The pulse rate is 89 bpm
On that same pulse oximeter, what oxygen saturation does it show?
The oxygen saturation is 99 %
